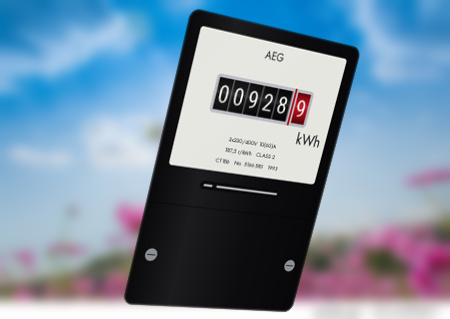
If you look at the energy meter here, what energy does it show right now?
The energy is 928.9 kWh
